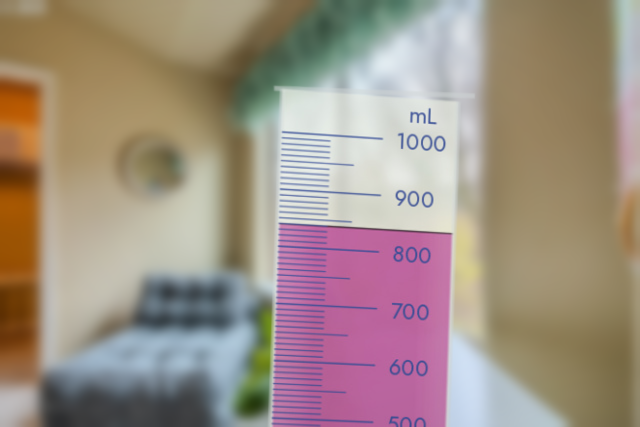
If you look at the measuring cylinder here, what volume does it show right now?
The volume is 840 mL
